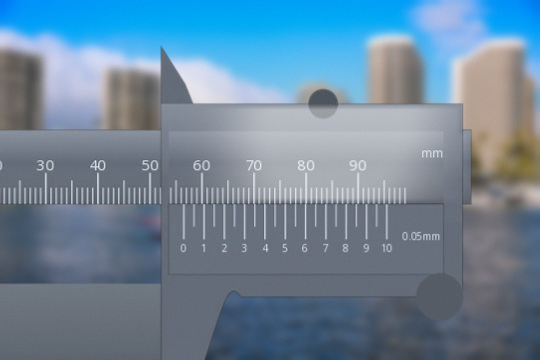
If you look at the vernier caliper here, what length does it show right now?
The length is 56.5 mm
